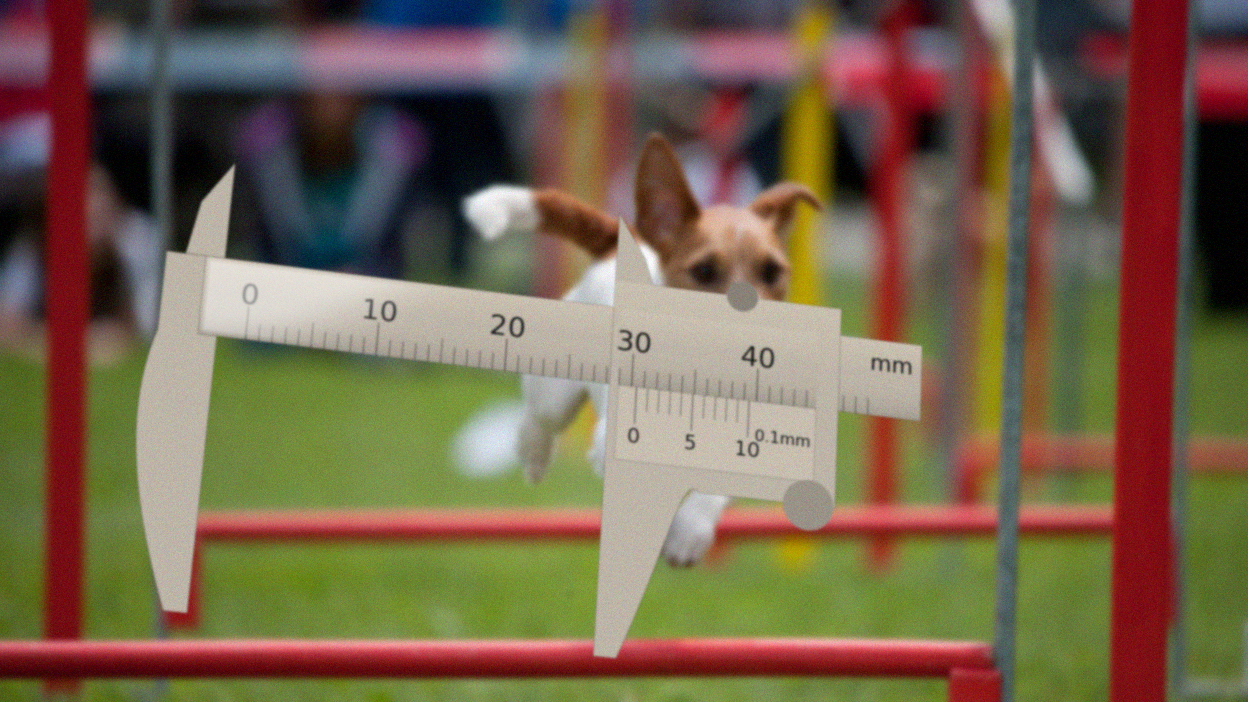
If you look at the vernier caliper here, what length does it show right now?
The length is 30.4 mm
